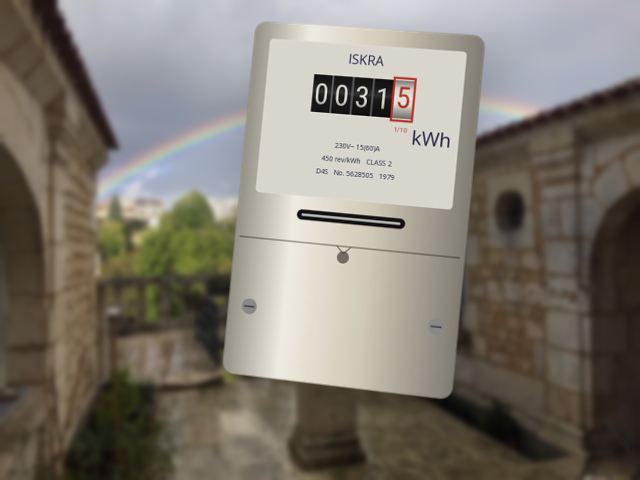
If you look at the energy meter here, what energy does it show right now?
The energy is 31.5 kWh
